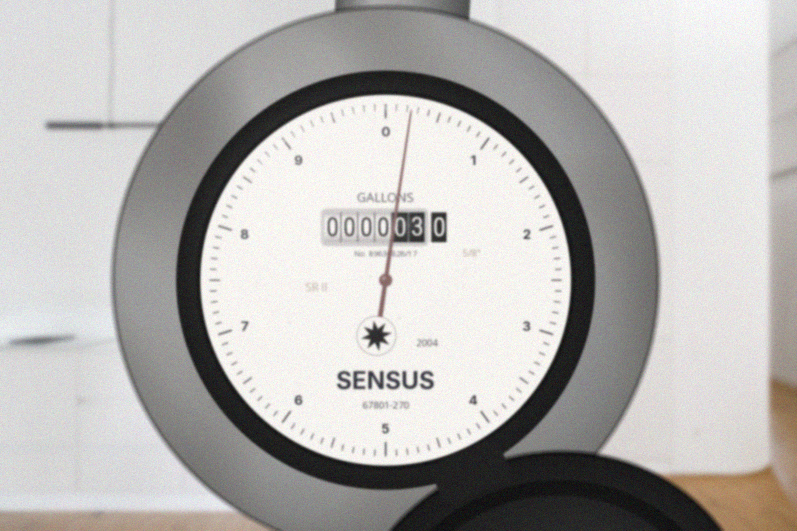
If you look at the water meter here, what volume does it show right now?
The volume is 30.2 gal
